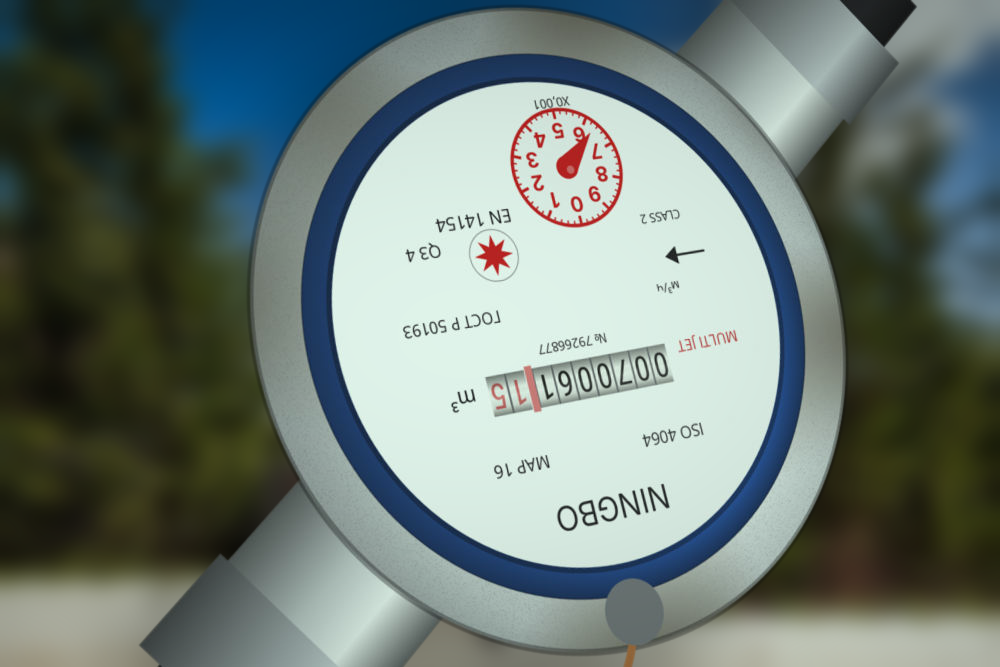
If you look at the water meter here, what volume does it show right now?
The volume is 70061.156 m³
